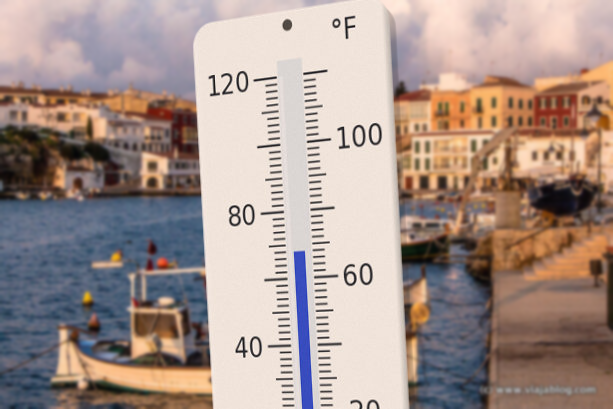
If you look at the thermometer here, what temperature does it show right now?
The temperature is 68 °F
